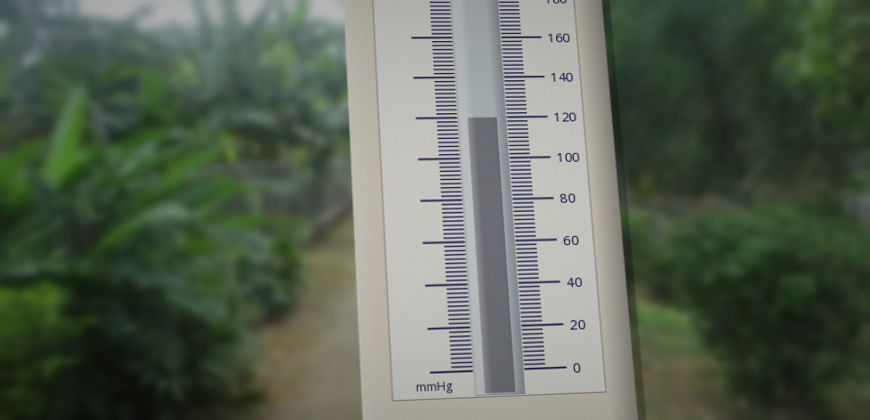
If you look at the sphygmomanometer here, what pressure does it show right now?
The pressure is 120 mmHg
